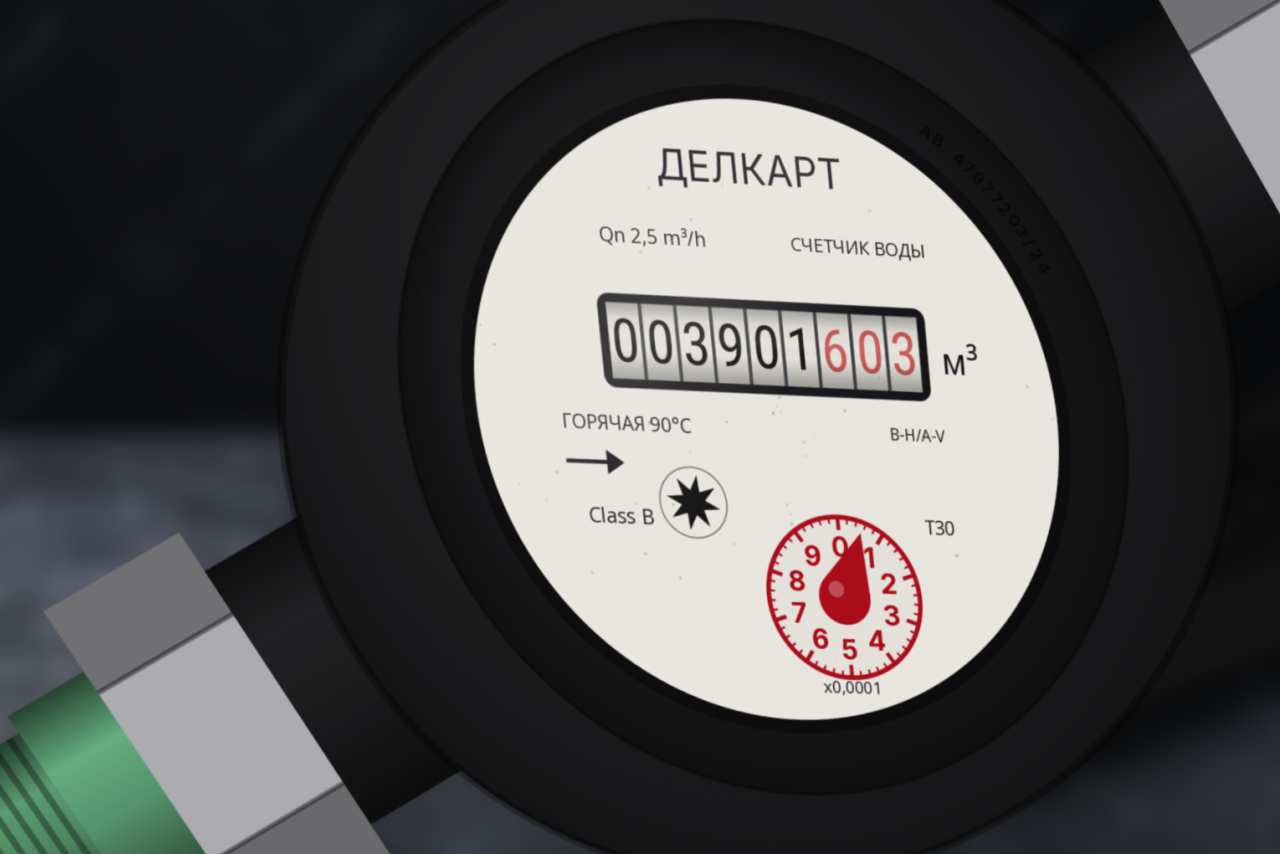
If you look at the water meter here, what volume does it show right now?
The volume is 3901.6030 m³
